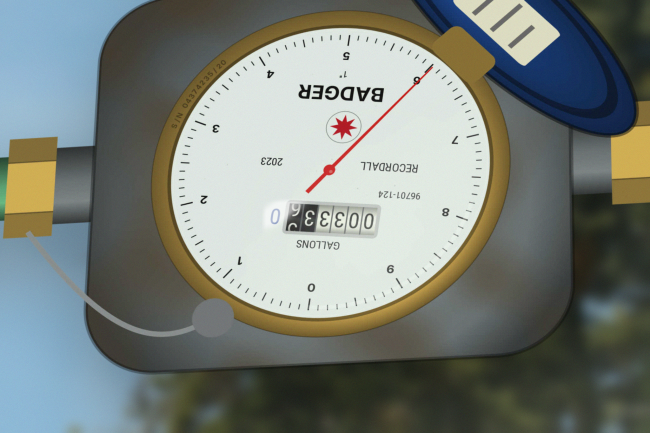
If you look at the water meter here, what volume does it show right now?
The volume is 33356.0 gal
